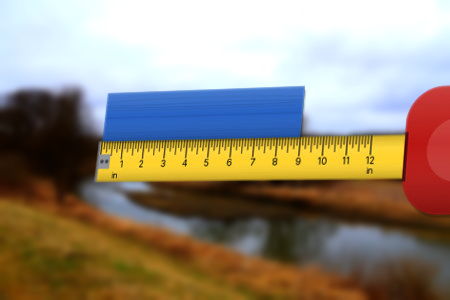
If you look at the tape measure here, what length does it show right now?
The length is 9 in
